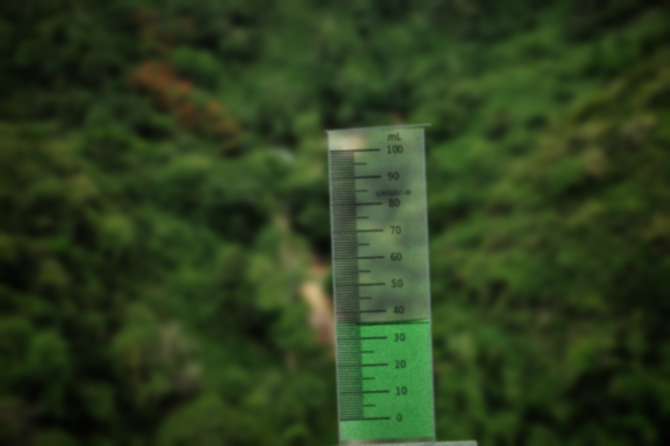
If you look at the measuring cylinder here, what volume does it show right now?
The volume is 35 mL
